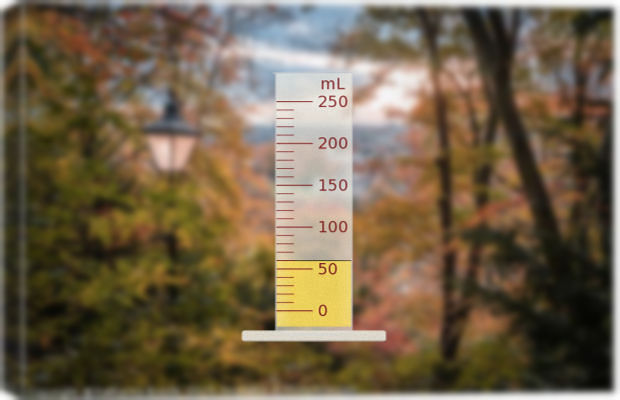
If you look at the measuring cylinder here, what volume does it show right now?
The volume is 60 mL
